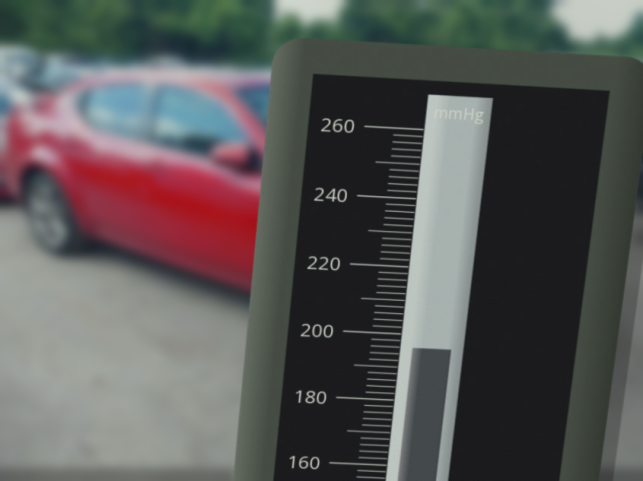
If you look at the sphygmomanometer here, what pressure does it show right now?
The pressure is 196 mmHg
